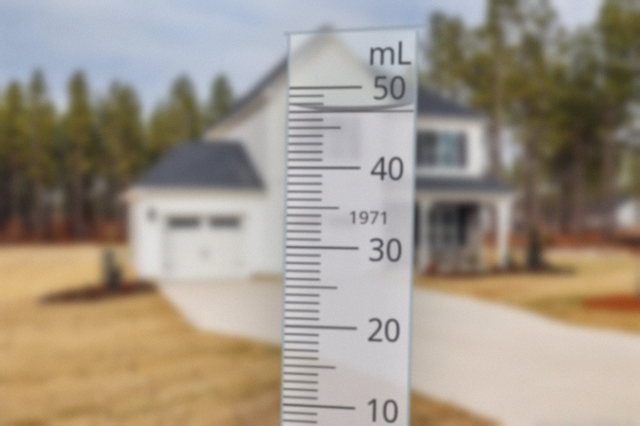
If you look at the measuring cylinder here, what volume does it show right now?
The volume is 47 mL
